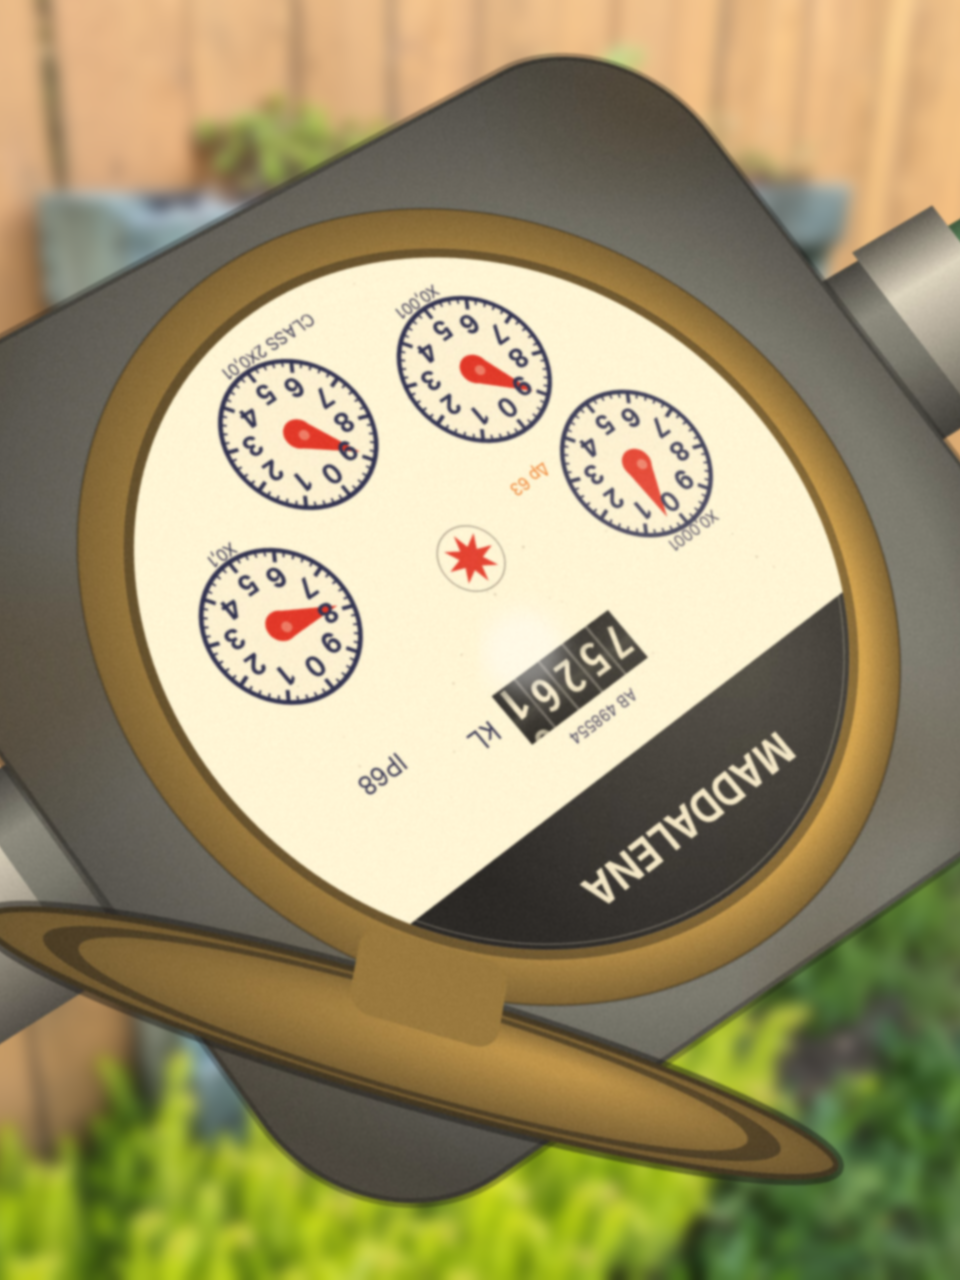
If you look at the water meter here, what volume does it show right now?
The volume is 75260.7890 kL
